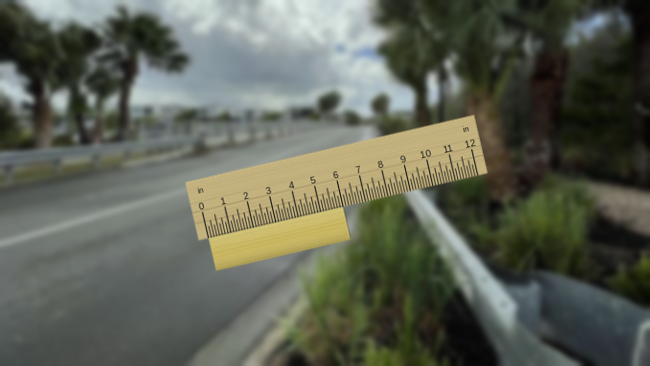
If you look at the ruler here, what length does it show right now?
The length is 6 in
